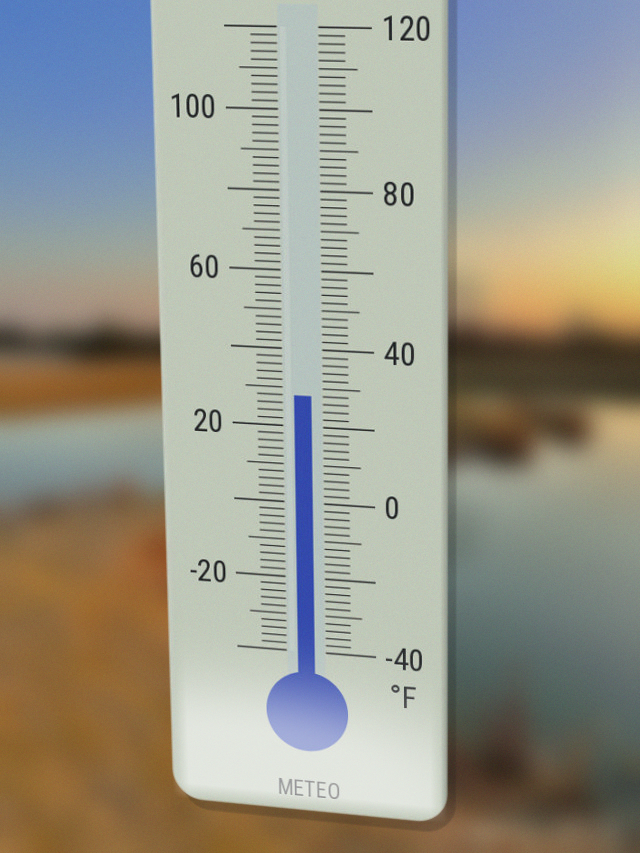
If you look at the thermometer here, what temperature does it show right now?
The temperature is 28 °F
